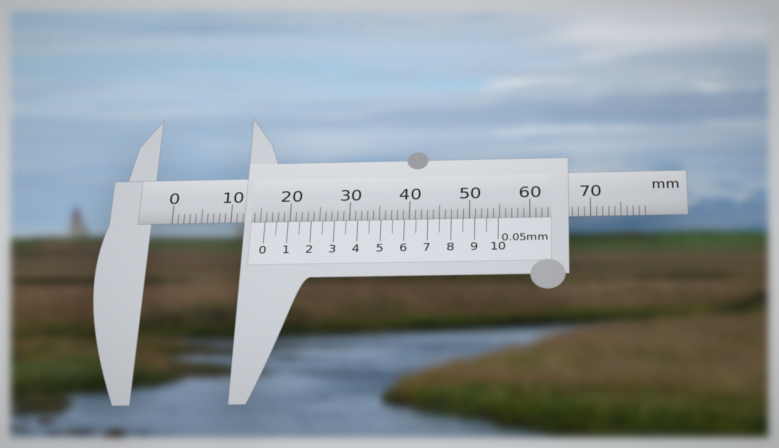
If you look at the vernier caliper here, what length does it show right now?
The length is 15.8 mm
